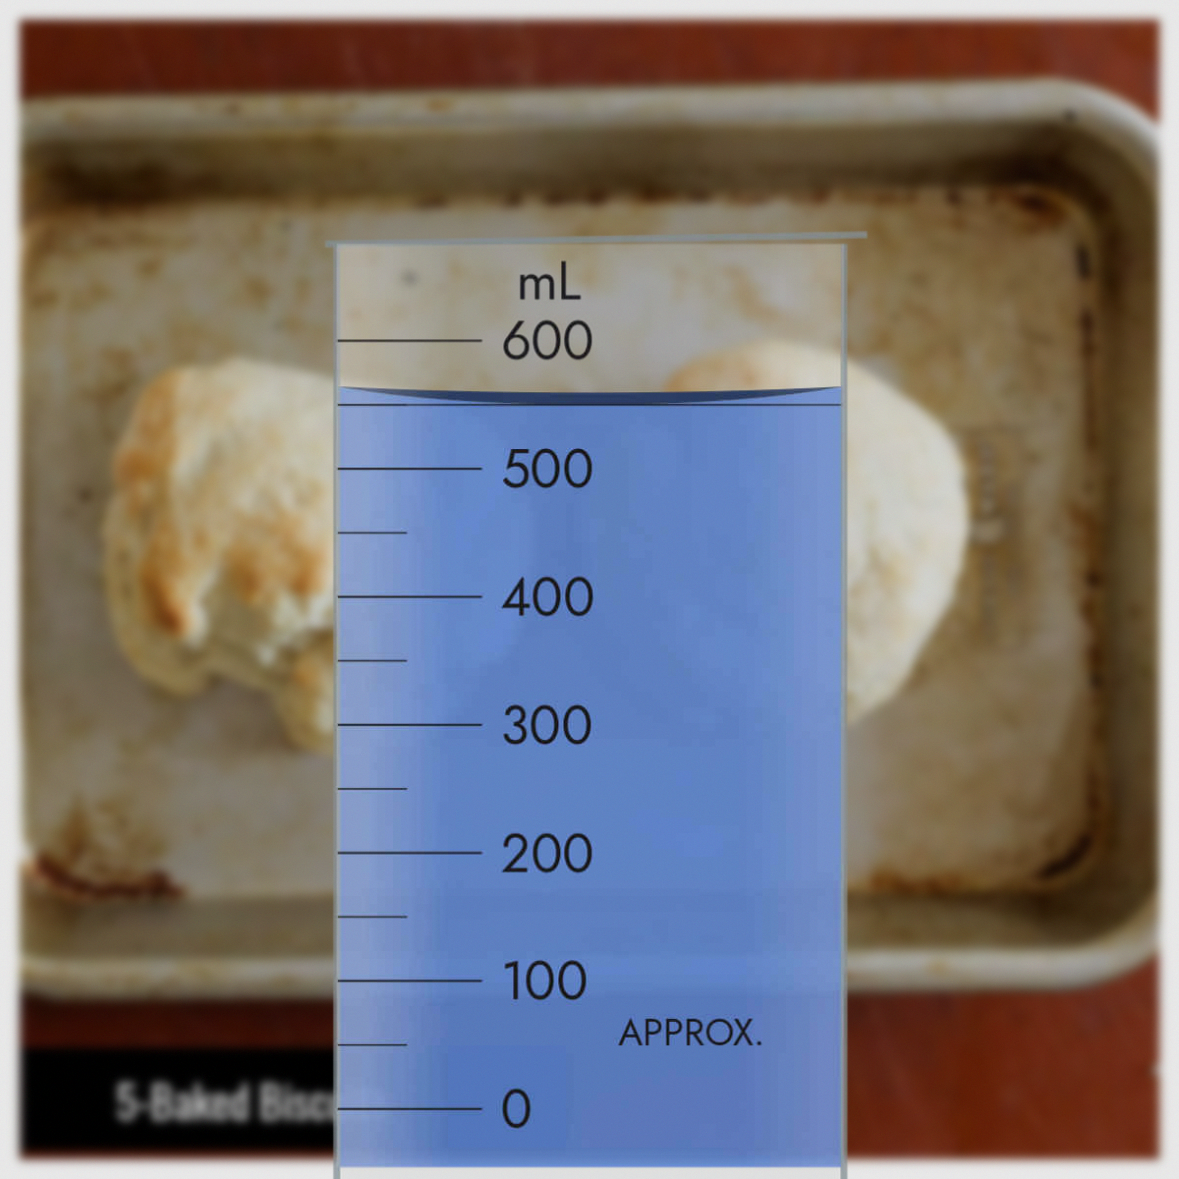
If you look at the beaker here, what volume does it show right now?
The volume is 550 mL
